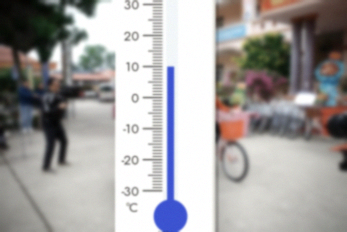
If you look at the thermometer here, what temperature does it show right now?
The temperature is 10 °C
